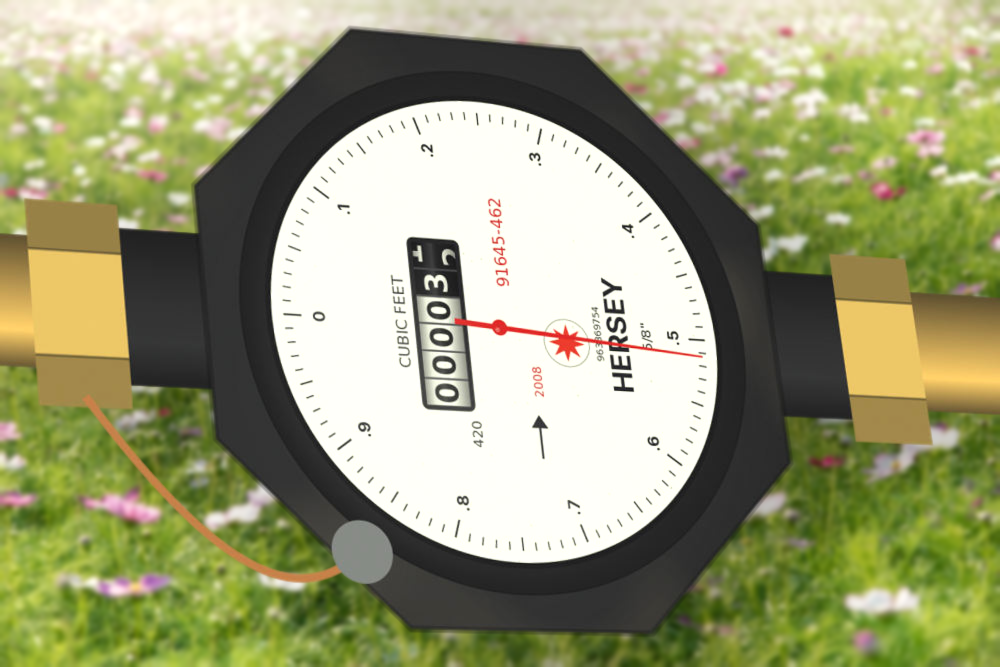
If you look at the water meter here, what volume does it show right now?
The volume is 31.51 ft³
